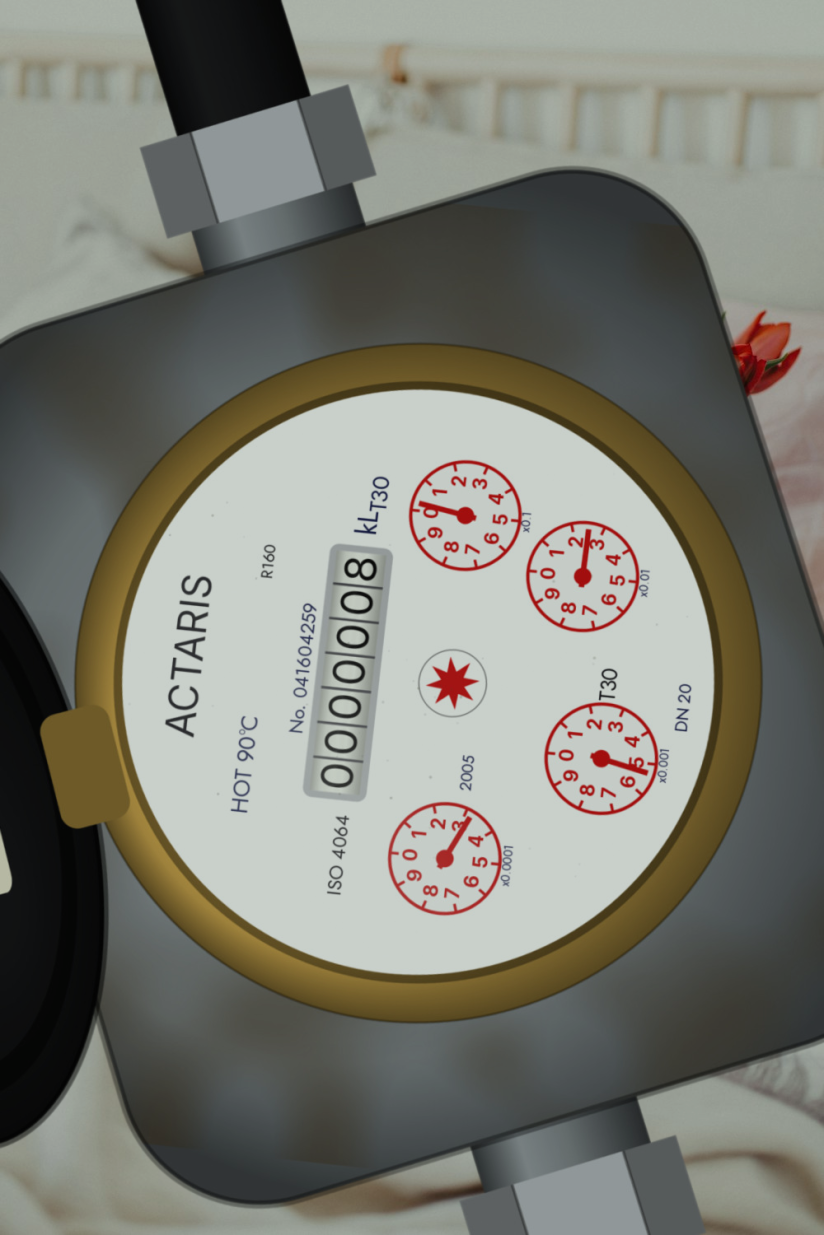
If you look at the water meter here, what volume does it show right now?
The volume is 8.0253 kL
